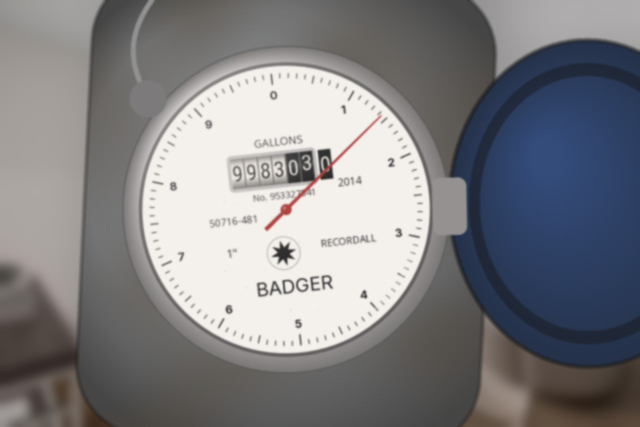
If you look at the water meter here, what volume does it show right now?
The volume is 9983031.4 gal
